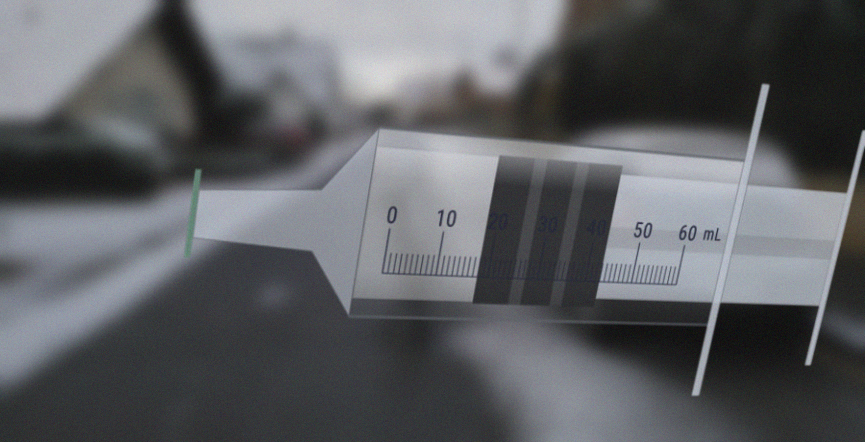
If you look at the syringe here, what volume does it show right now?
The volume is 18 mL
